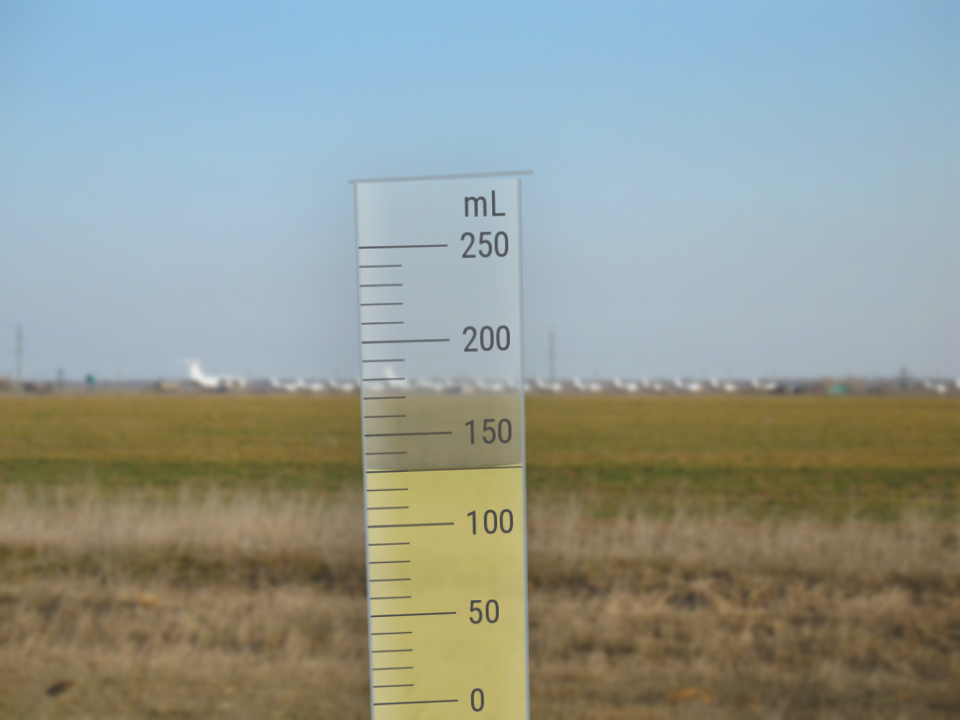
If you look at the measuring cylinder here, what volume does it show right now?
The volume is 130 mL
